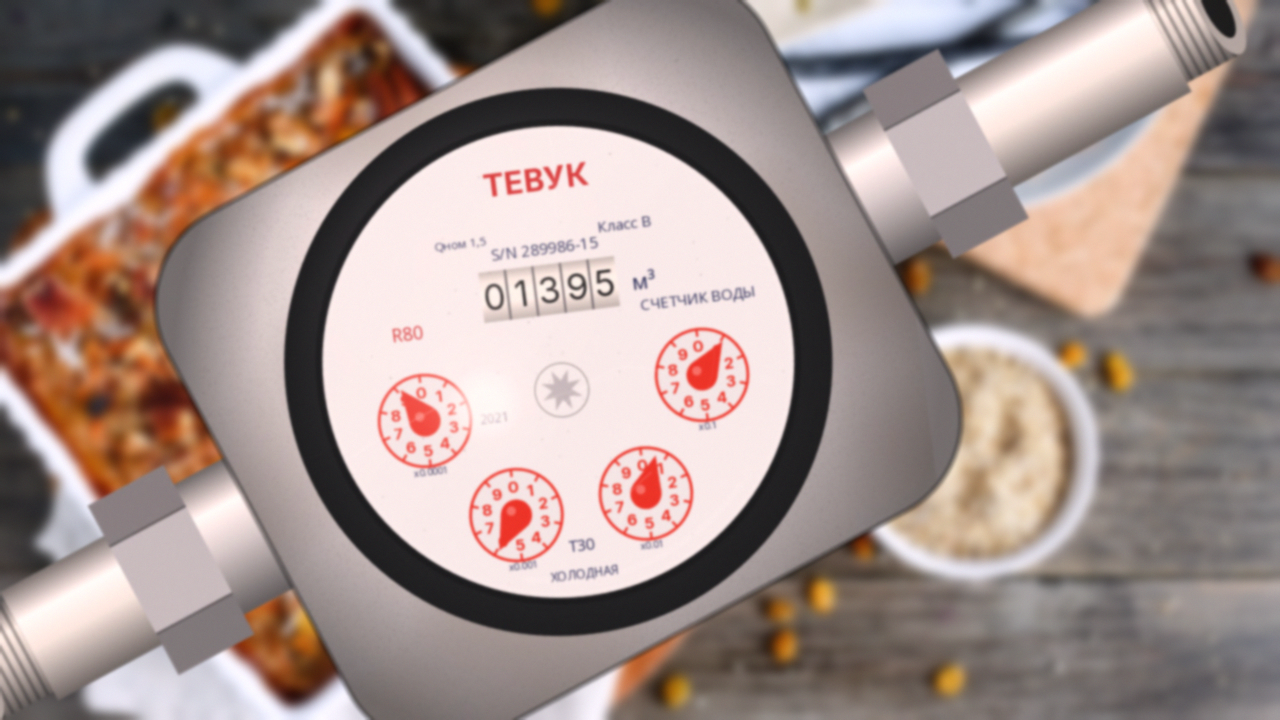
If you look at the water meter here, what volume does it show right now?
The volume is 1395.1059 m³
